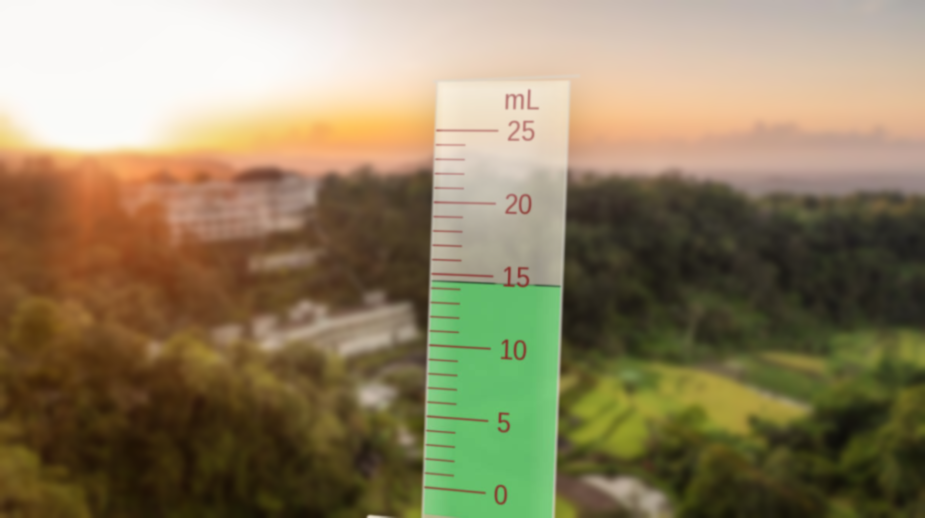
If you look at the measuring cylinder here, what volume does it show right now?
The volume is 14.5 mL
